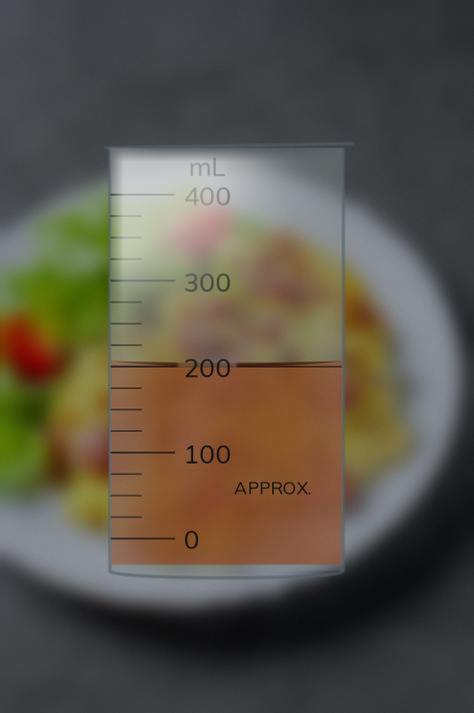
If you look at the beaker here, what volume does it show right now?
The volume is 200 mL
